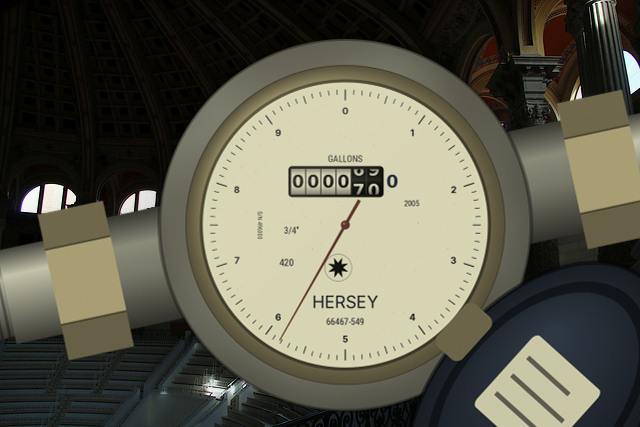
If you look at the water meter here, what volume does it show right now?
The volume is 695.8 gal
